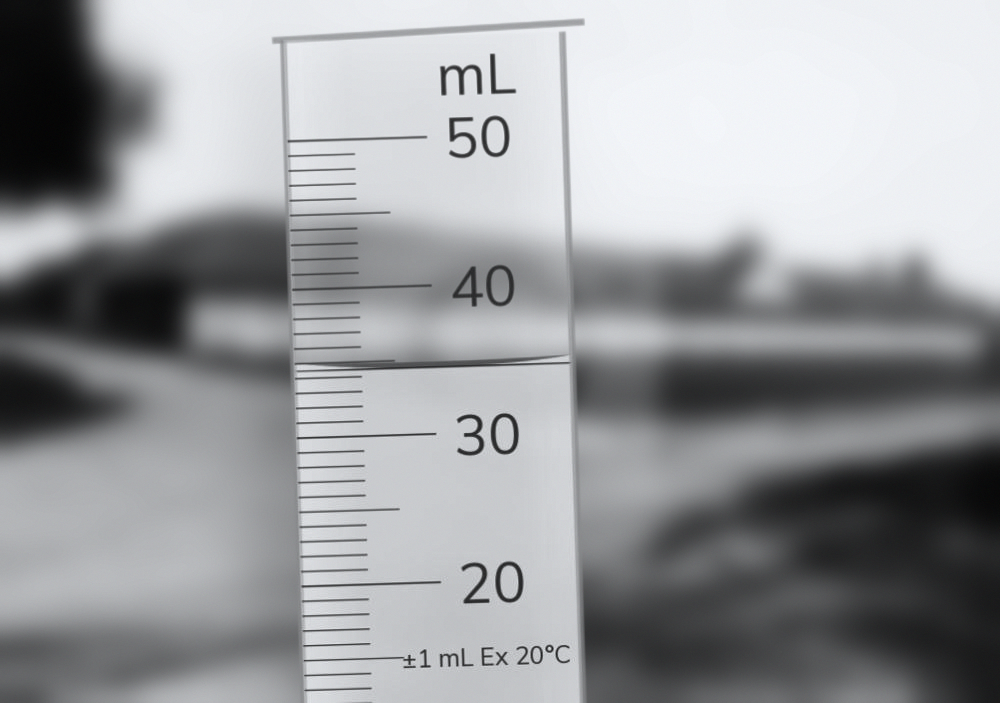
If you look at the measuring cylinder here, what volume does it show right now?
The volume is 34.5 mL
